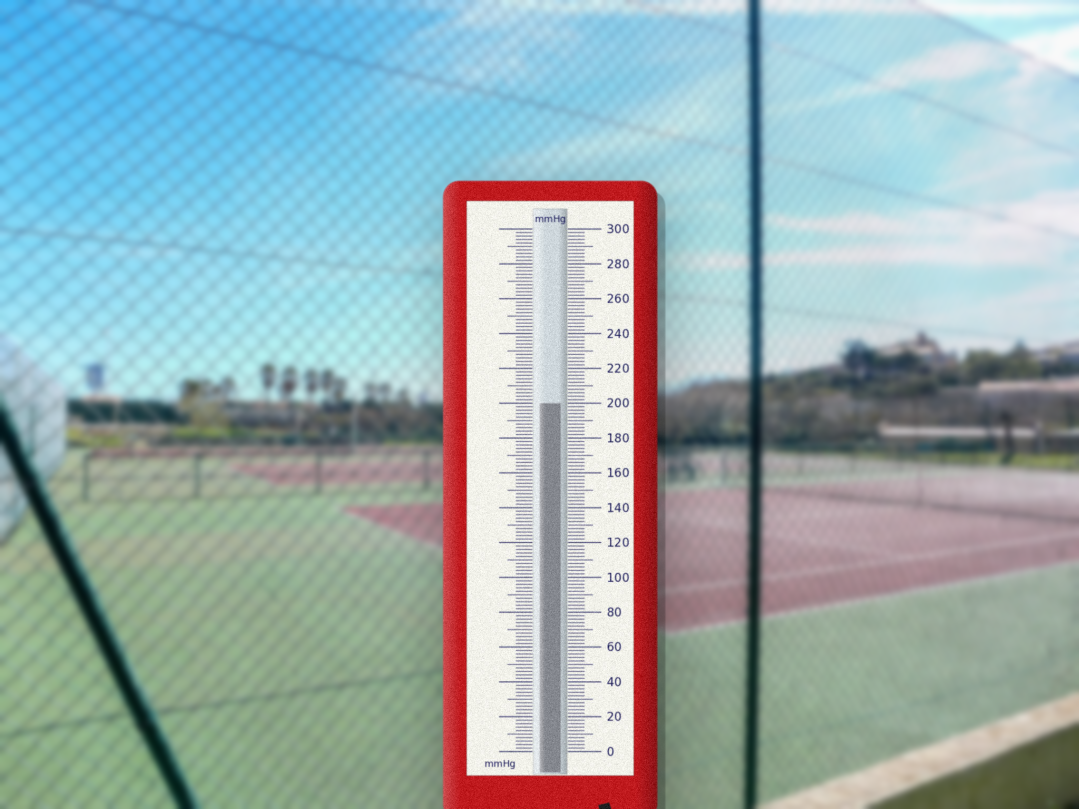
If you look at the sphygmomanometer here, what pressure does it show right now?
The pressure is 200 mmHg
